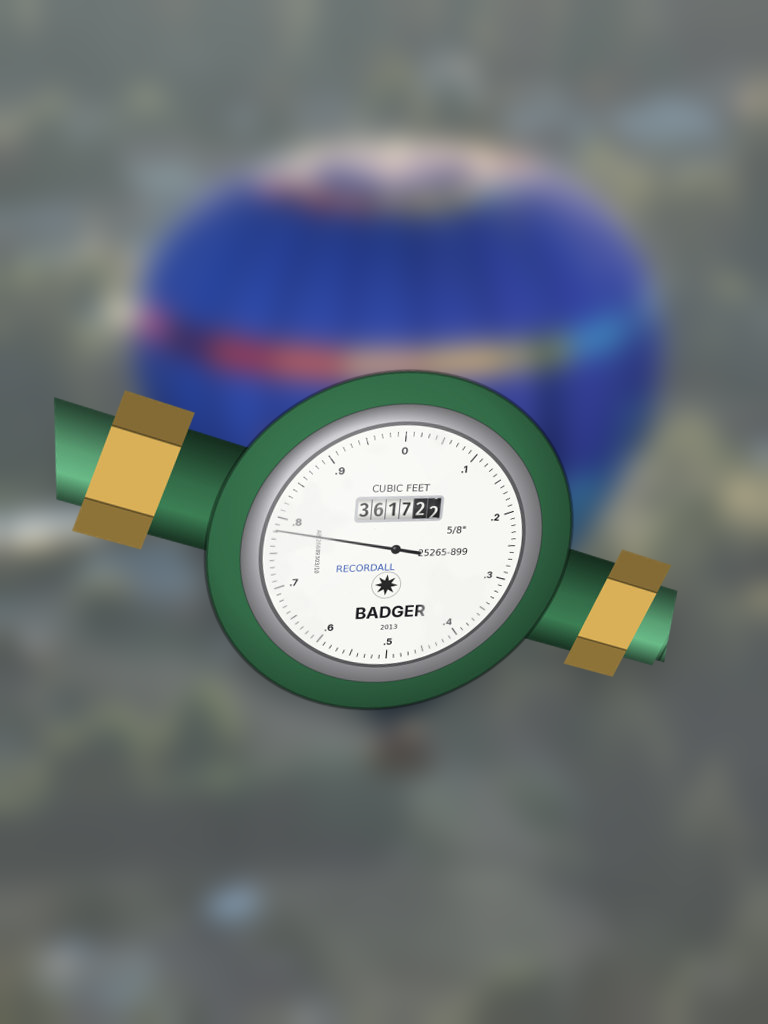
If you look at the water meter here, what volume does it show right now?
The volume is 361721.78 ft³
